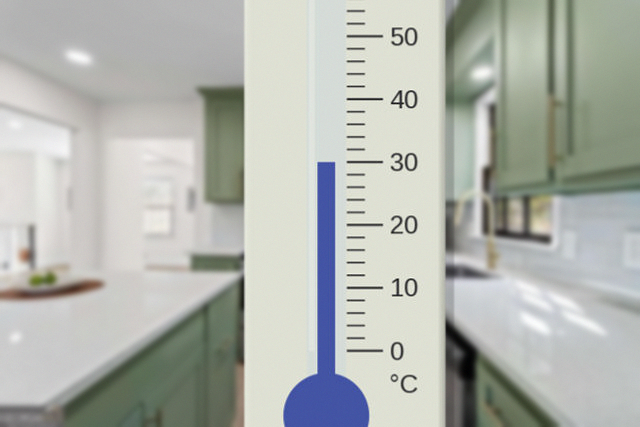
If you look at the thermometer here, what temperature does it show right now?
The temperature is 30 °C
